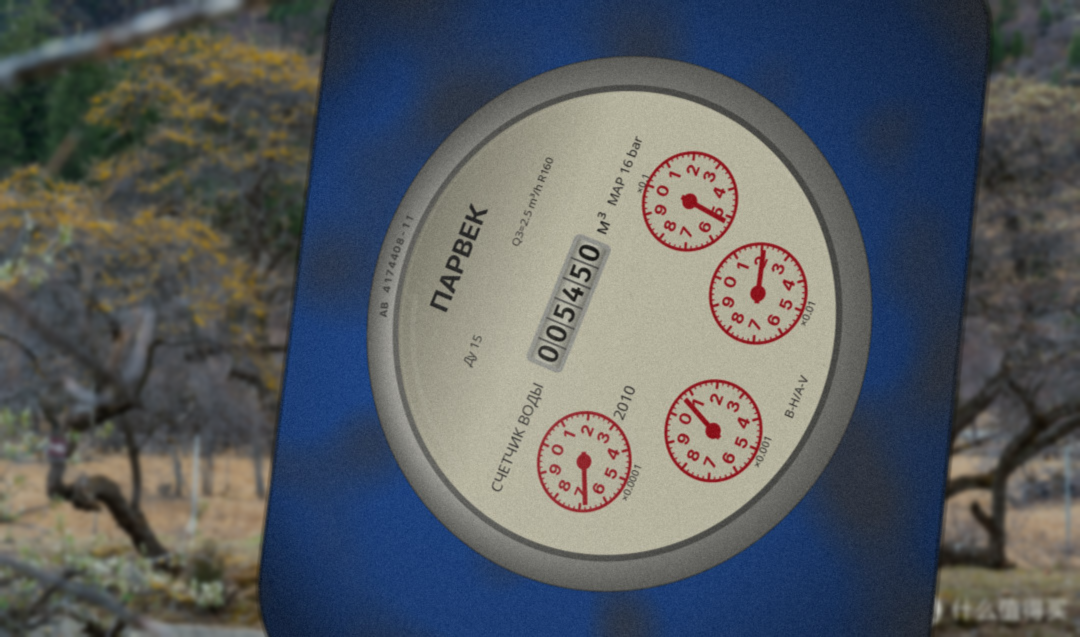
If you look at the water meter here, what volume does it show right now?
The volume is 5450.5206 m³
